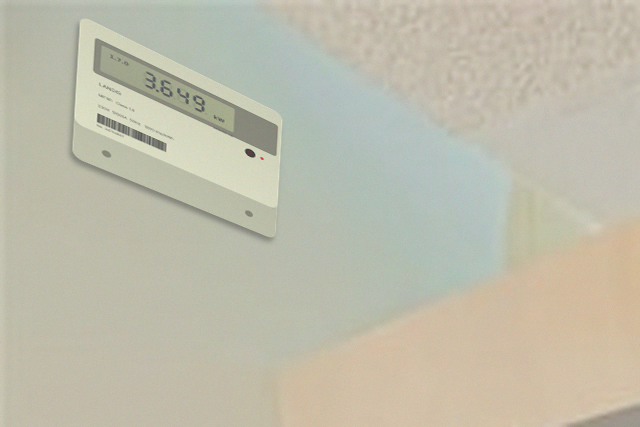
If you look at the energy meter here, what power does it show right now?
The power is 3.649 kW
